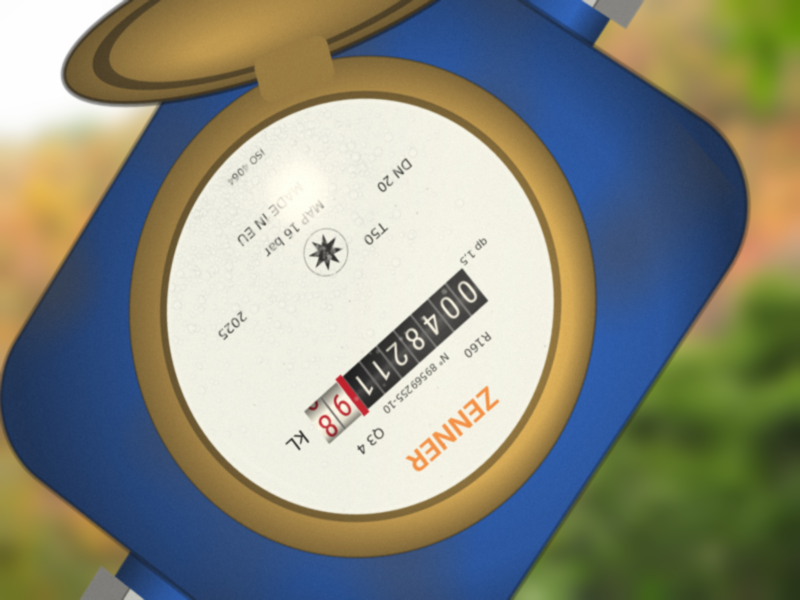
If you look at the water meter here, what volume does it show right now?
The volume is 48211.98 kL
